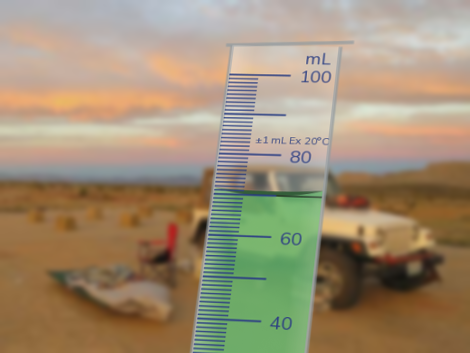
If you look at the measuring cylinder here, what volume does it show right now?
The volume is 70 mL
